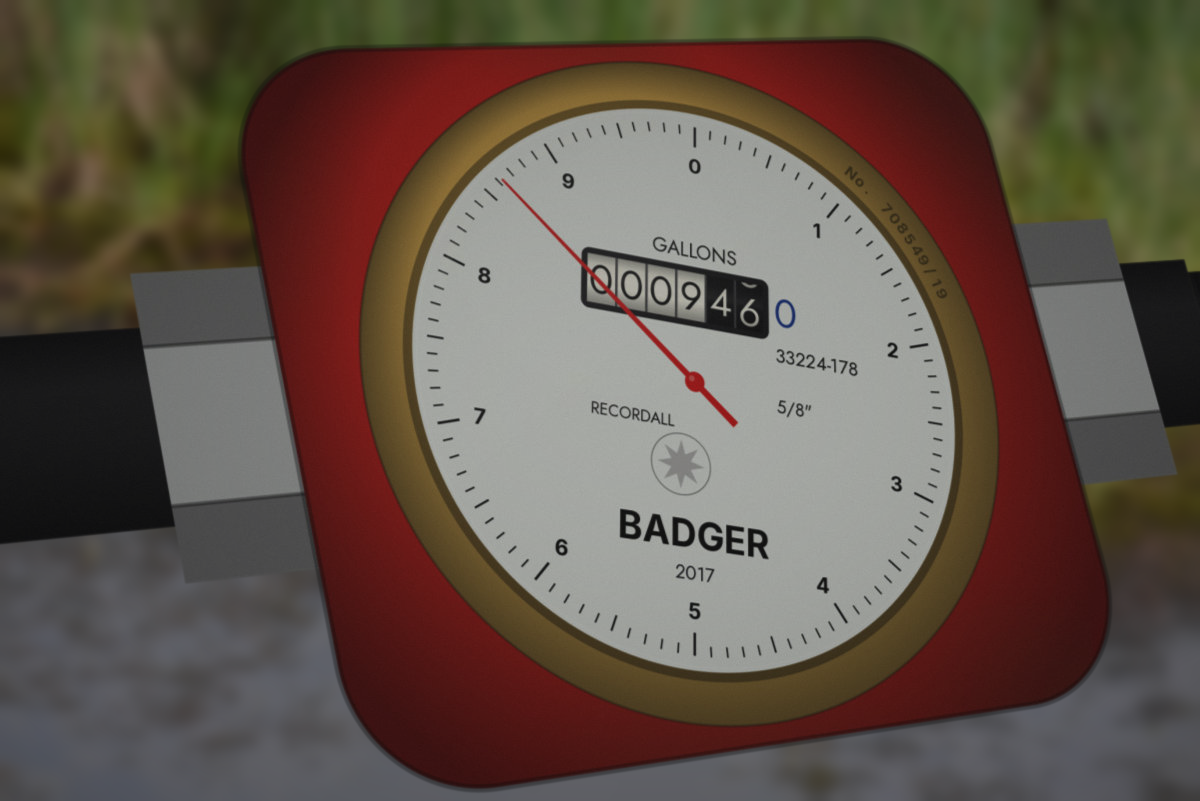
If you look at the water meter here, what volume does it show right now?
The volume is 9458.6 gal
